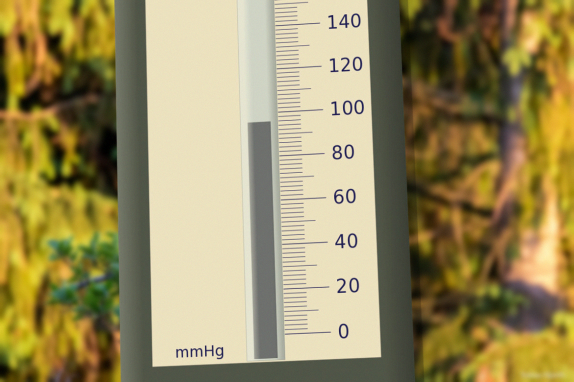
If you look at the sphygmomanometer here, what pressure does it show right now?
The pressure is 96 mmHg
